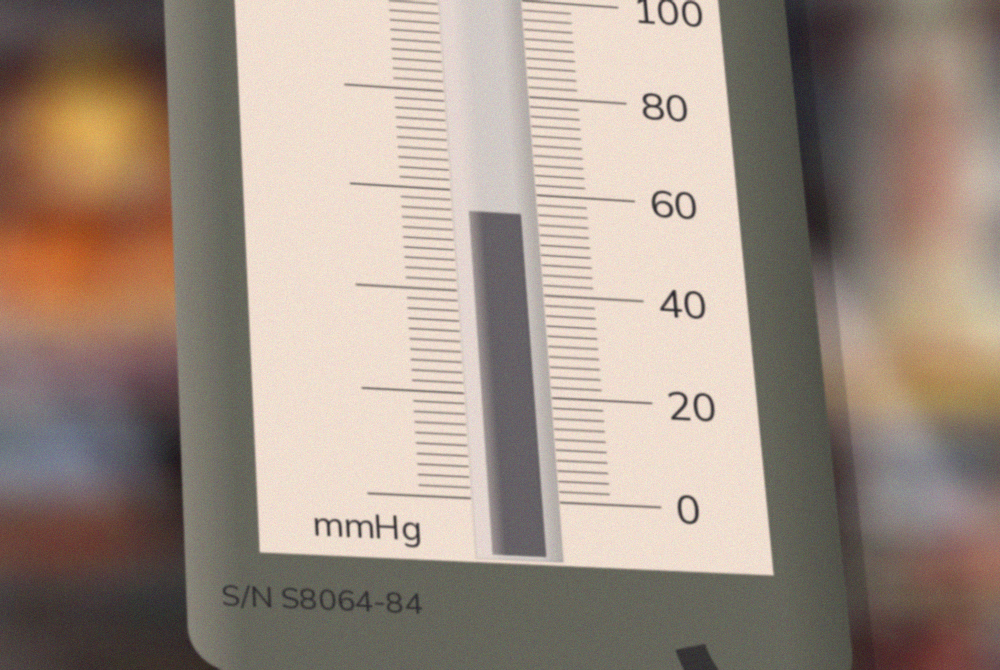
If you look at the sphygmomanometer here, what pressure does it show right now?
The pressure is 56 mmHg
